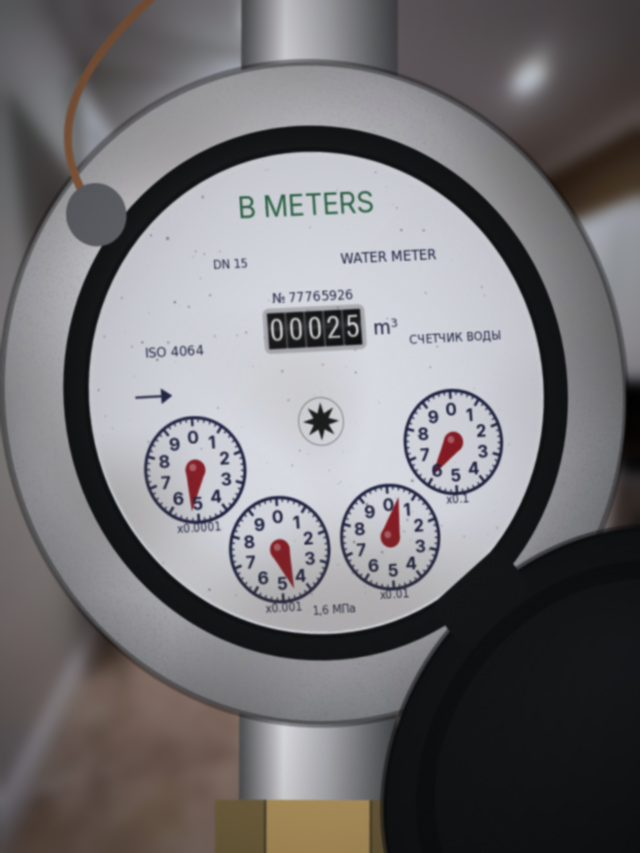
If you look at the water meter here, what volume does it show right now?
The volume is 25.6045 m³
